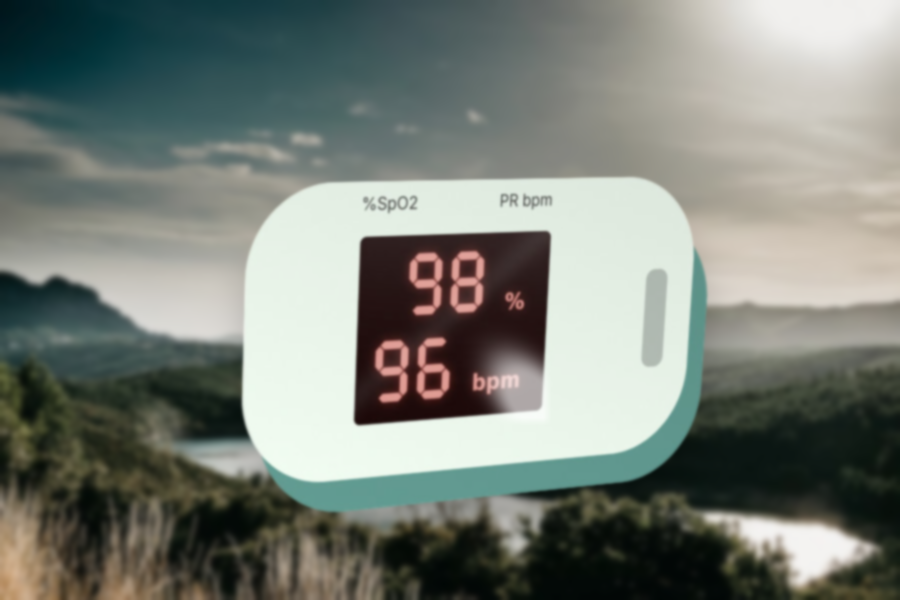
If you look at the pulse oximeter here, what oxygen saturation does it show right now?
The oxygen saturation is 98 %
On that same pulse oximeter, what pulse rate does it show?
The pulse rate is 96 bpm
